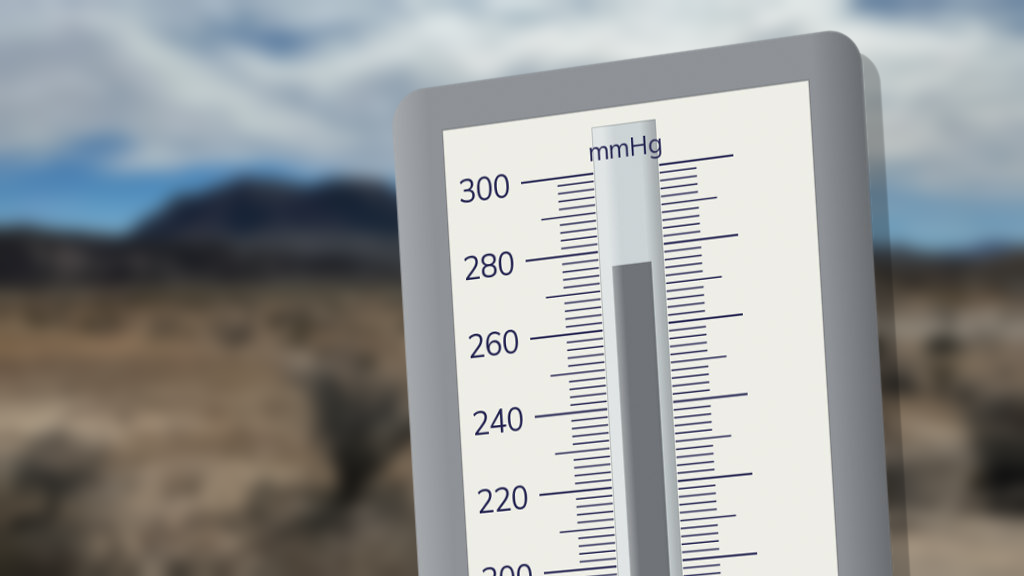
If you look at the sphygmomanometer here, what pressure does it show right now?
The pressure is 276 mmHg
